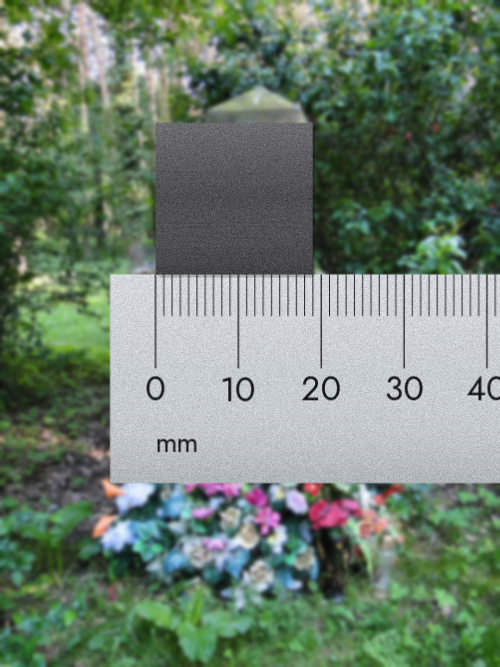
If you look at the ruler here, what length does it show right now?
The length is 19 mm
